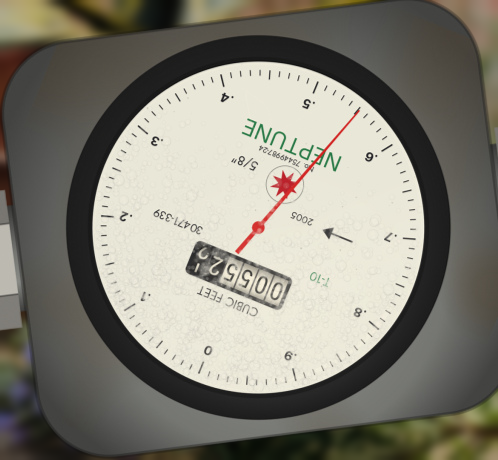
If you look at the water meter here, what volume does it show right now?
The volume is 5521.55 ft³
